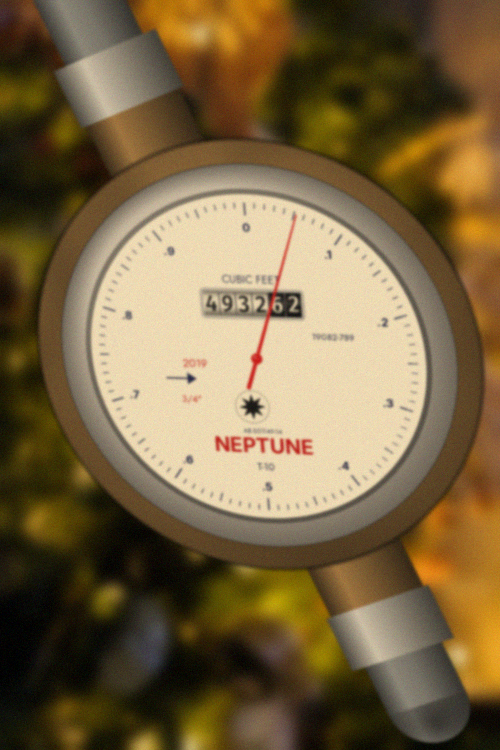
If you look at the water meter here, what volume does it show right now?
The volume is 493262.05 ft³
